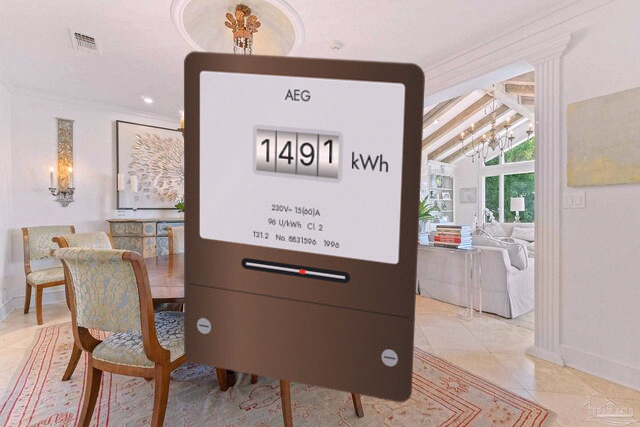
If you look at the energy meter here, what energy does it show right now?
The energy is 1491 kWh
